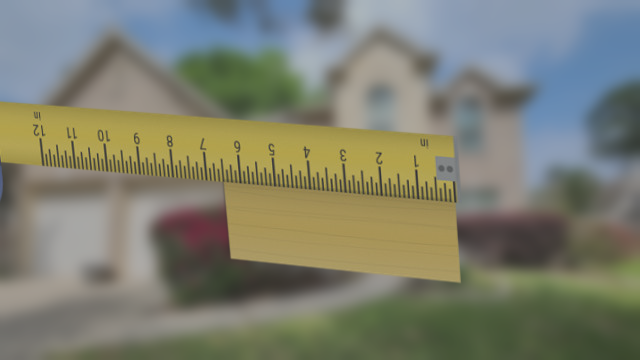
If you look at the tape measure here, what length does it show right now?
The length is 6.5 in
